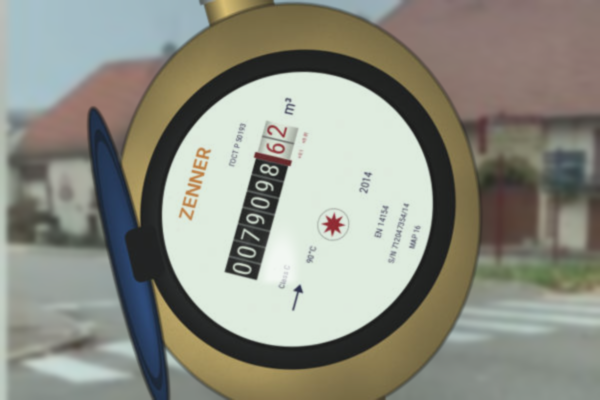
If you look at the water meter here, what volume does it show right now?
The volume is 79098.62 m³
